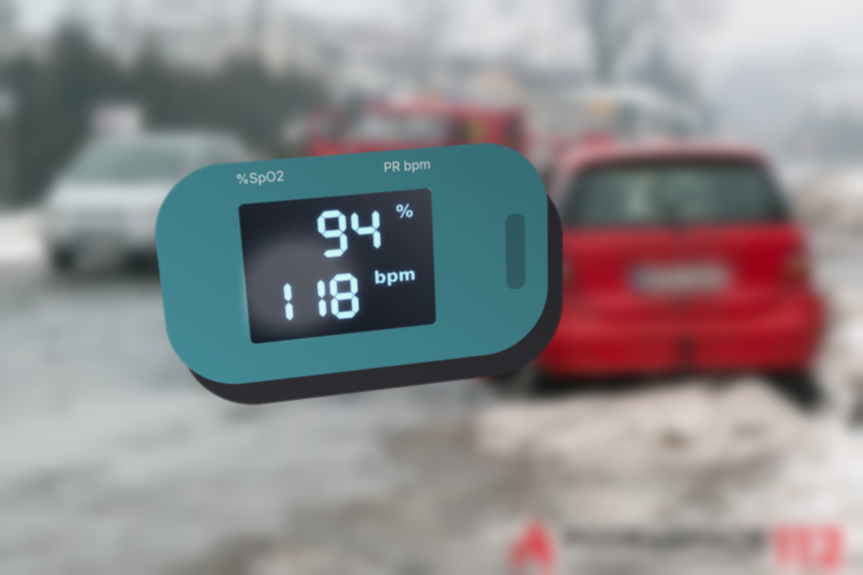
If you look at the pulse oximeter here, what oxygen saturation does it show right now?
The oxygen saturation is 94 %
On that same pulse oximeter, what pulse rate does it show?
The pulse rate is 118 bpm
